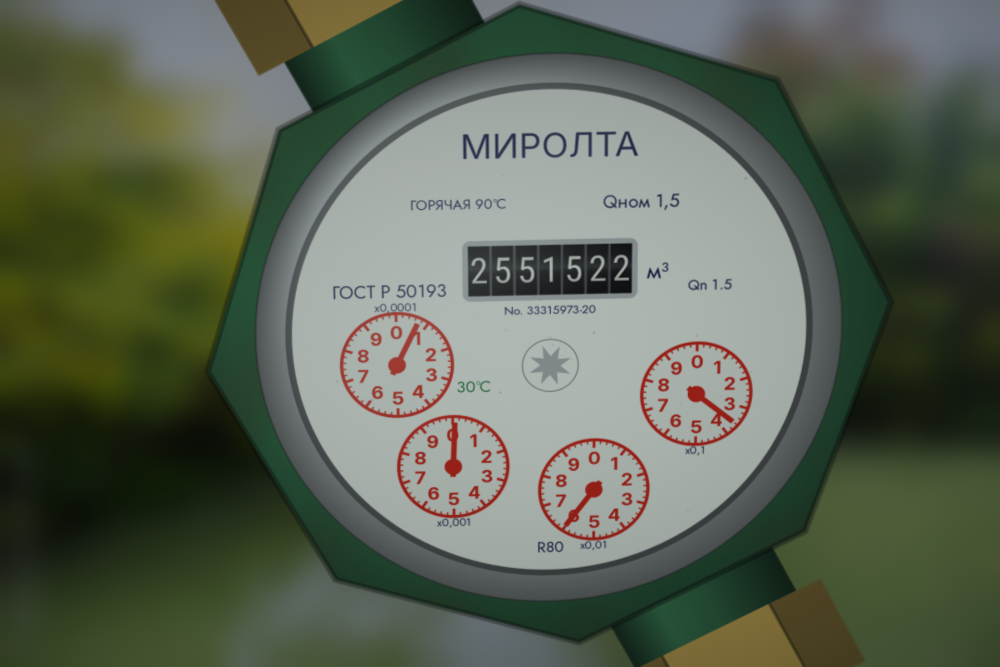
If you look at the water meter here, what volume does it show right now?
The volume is 2551522.3600 m³
